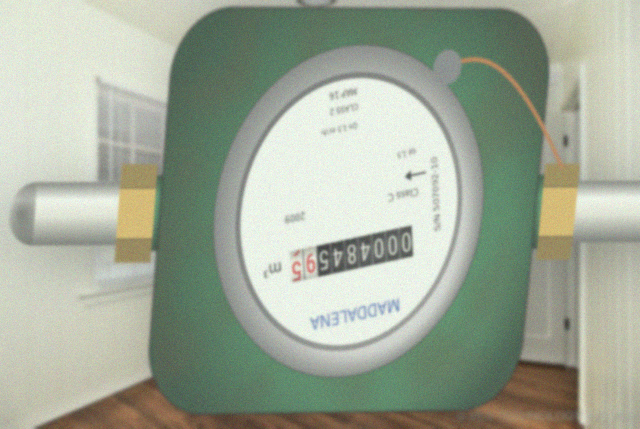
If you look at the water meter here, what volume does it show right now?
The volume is 4845.95 m³
